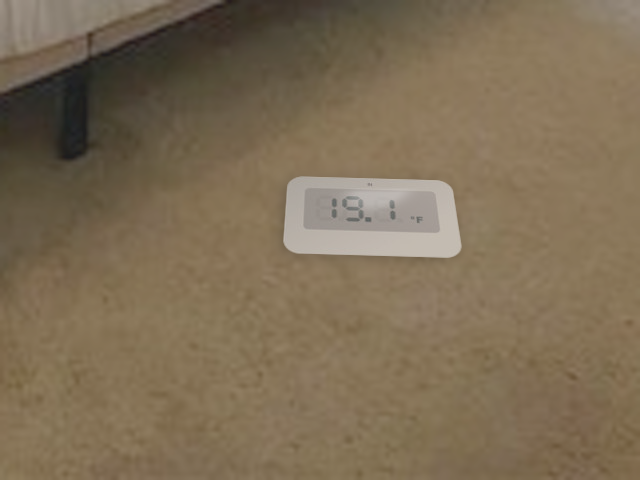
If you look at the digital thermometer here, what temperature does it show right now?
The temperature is 19.1 °F
